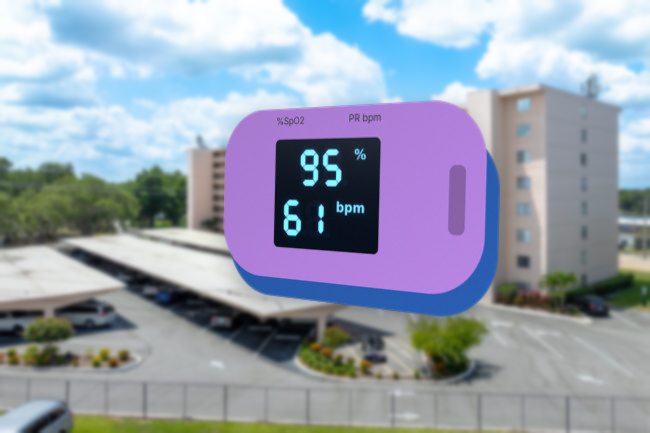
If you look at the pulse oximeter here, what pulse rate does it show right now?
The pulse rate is 61 bpm
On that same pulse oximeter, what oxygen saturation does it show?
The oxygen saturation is 95 %
